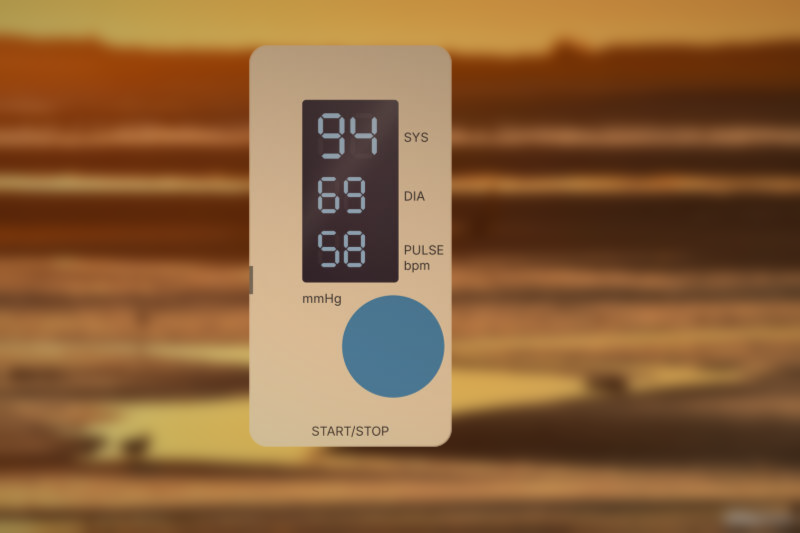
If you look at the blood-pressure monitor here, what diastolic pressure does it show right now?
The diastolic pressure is 69 mmHg
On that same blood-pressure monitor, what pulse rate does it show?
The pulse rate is 58 bpm
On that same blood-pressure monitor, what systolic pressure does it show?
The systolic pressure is 94 mmHg
